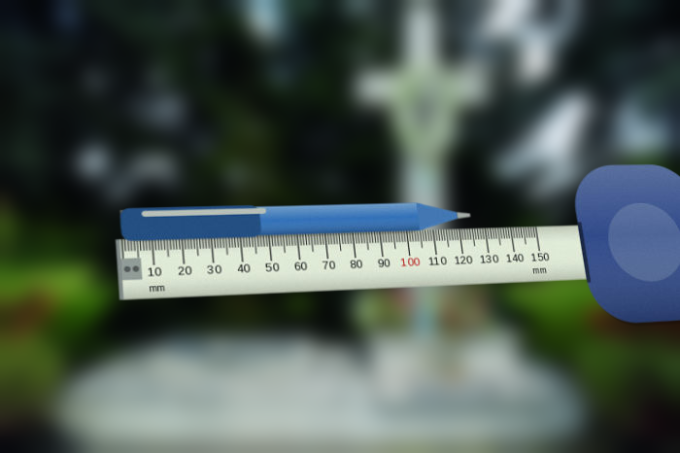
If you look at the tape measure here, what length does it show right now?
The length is 125 mm
